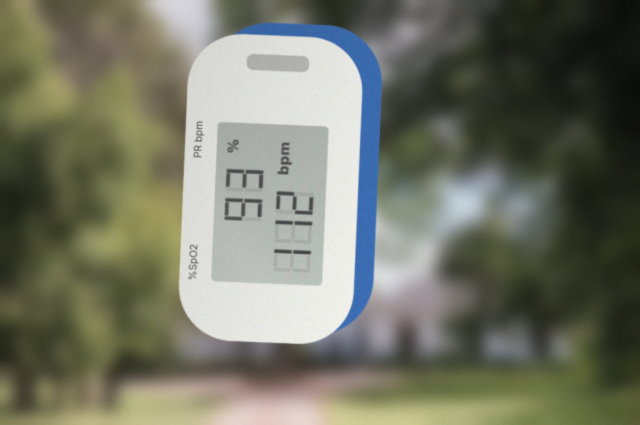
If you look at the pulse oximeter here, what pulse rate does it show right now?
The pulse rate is 112 bpm
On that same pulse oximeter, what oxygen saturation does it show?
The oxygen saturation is 93 %
